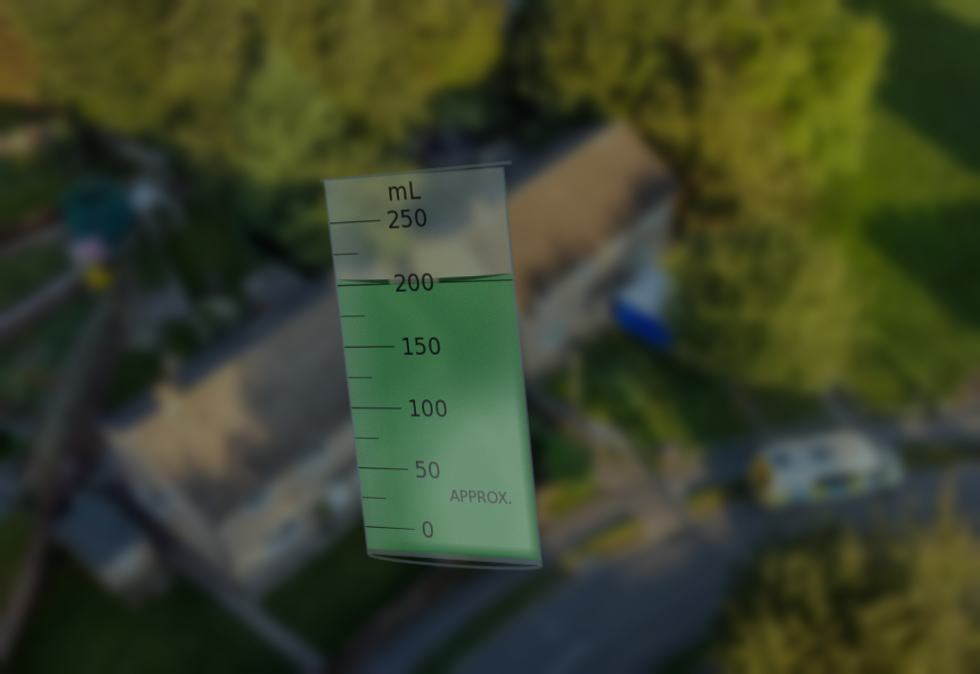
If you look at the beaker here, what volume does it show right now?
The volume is 200 mL
